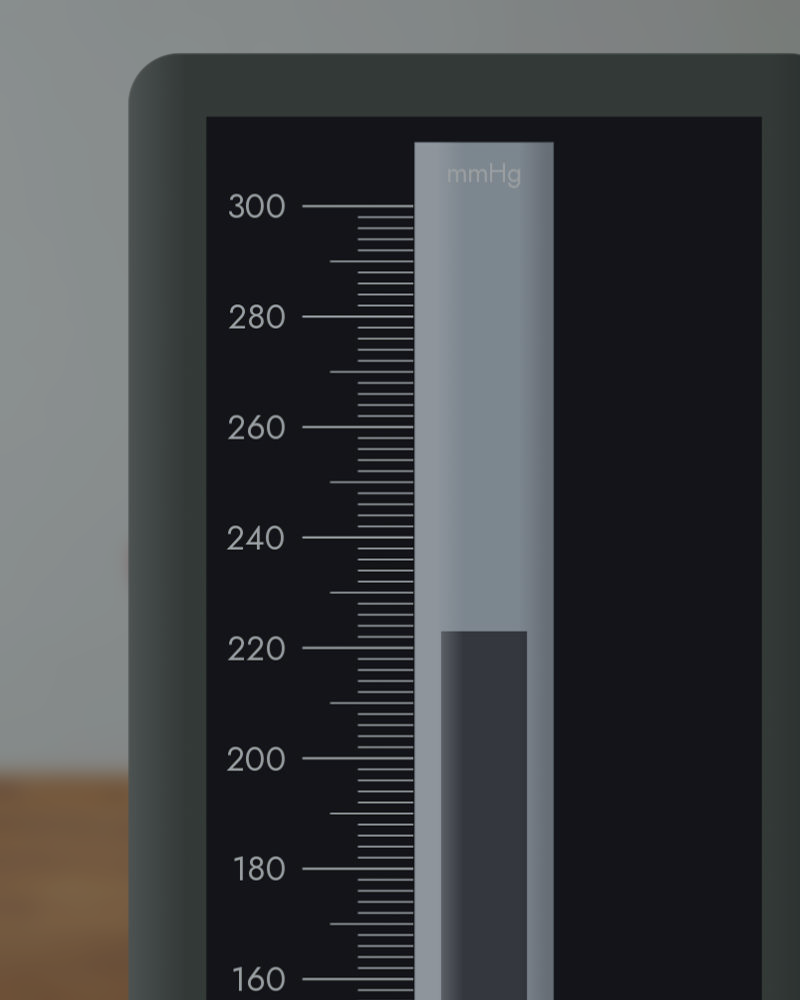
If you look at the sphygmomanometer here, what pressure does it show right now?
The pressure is 223 mmHg
